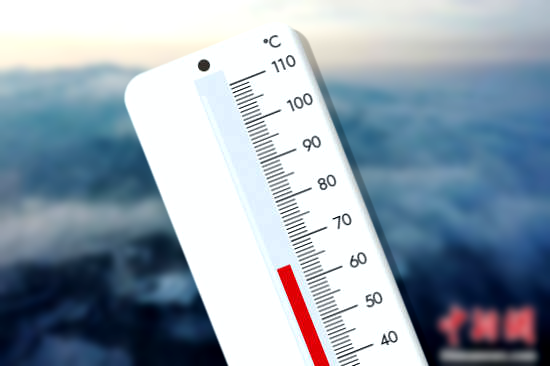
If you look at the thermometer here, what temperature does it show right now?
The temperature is 65 °C
